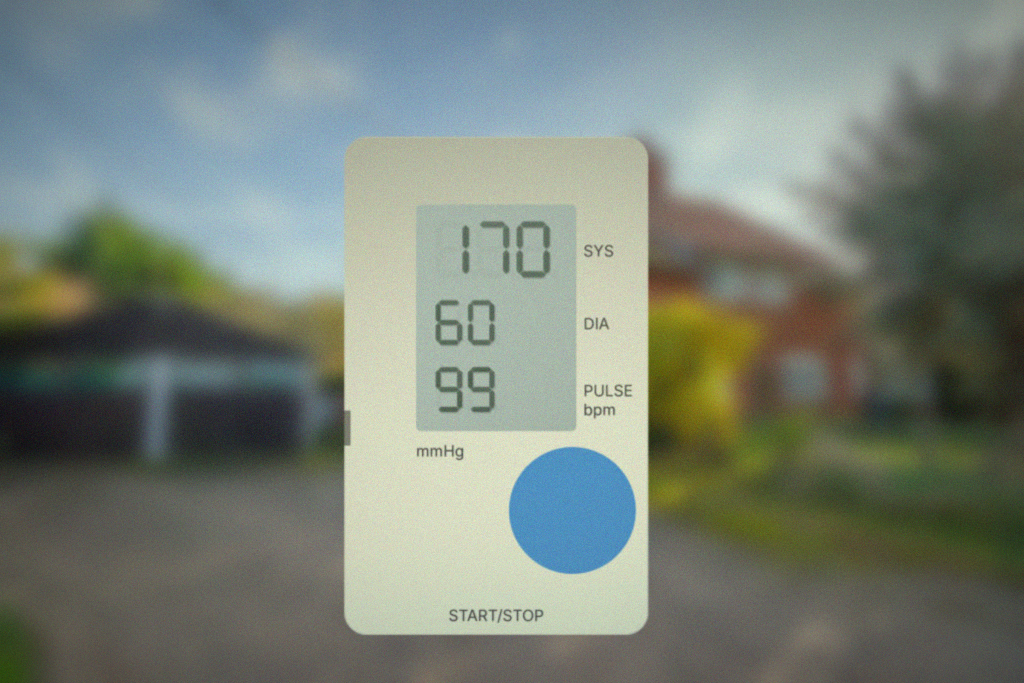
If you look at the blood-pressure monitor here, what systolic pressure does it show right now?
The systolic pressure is 170 mmHg
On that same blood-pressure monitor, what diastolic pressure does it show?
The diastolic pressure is 60 mmHg
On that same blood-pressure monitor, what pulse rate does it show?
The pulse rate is 99 bpm
